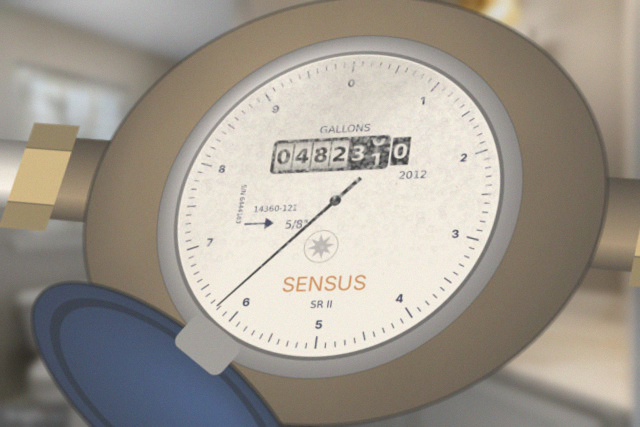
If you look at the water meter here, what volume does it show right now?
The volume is 482306.2 gal
